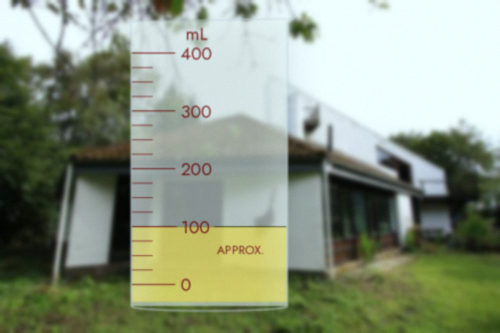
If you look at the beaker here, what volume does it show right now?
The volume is 100 mL
